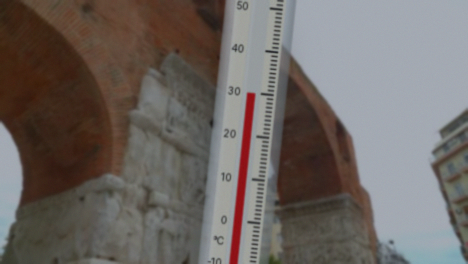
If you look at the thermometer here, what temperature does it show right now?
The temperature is 30 °C
